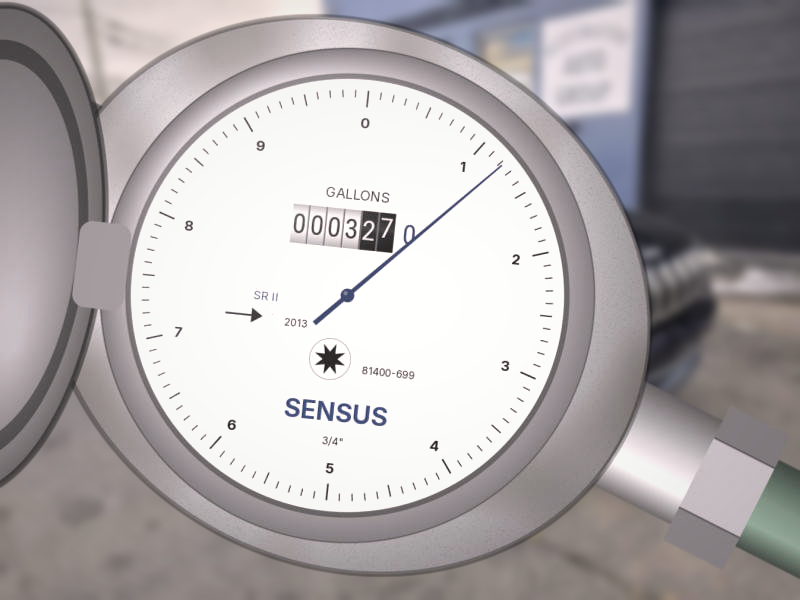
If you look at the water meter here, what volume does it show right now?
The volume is 3271.2 gal
